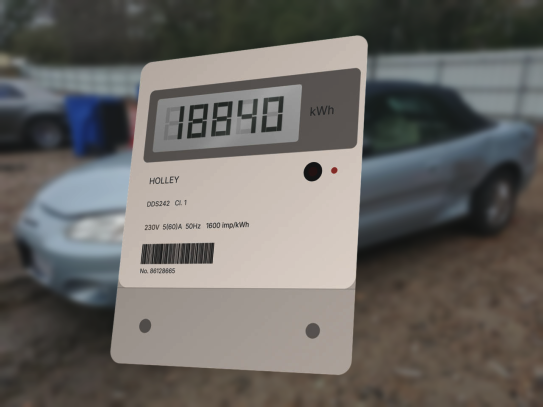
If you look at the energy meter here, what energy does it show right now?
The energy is 18840 kWh
